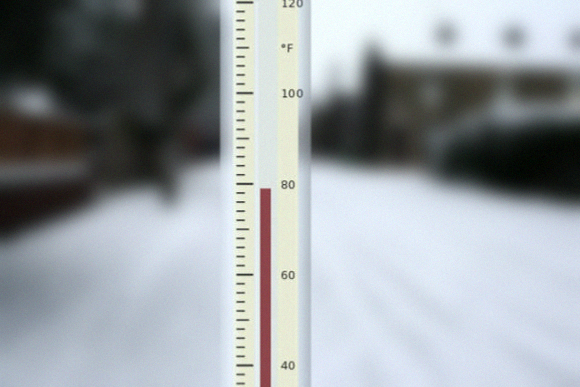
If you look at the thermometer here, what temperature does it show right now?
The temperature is 79 °F
